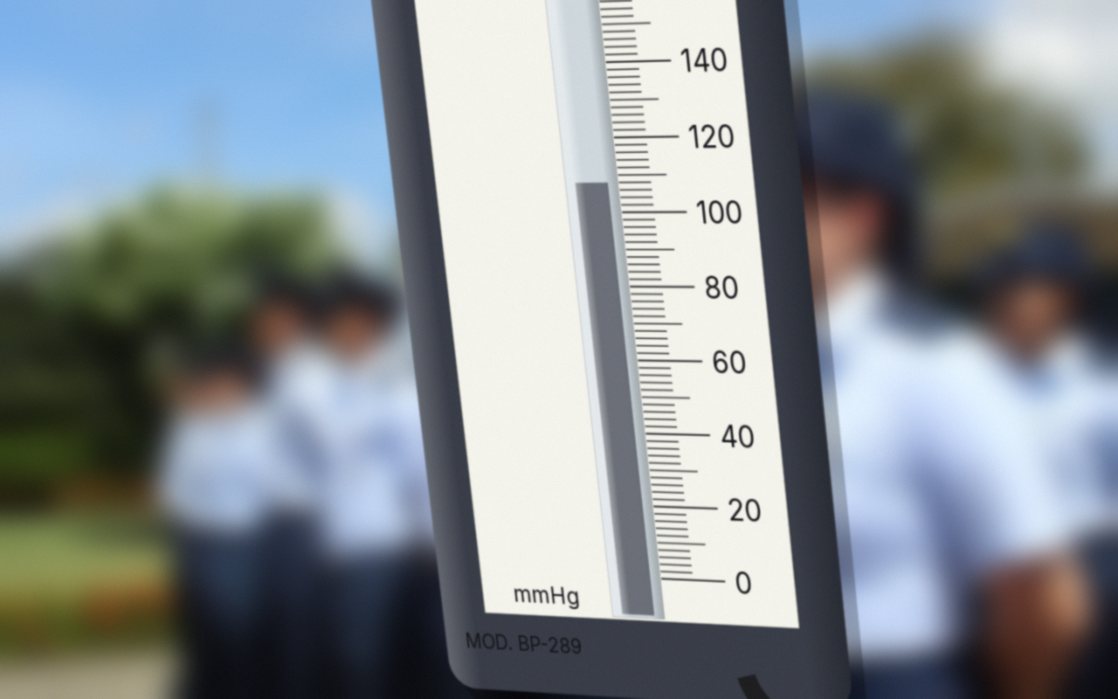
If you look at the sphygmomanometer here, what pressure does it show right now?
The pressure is 108 mmHg
